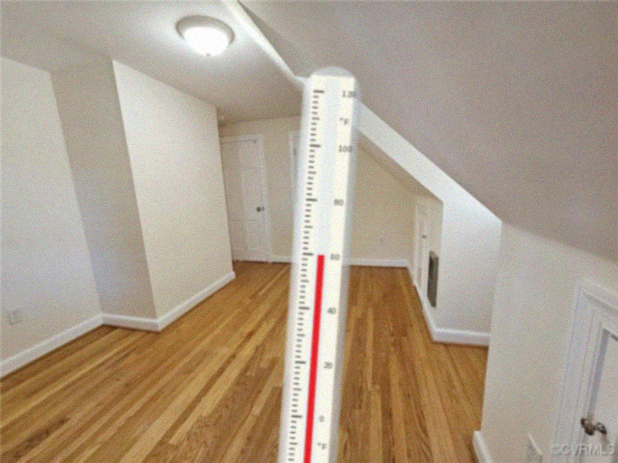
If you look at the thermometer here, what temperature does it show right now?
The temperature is 60 °F
